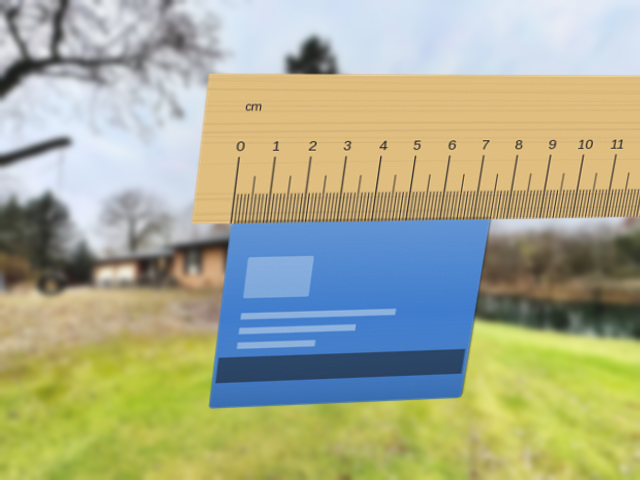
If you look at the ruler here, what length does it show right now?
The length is 7.5 cm
